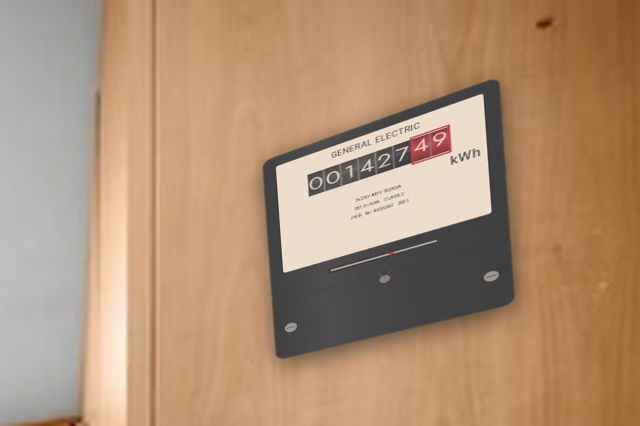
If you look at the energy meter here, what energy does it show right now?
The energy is 1427.49 kWh
